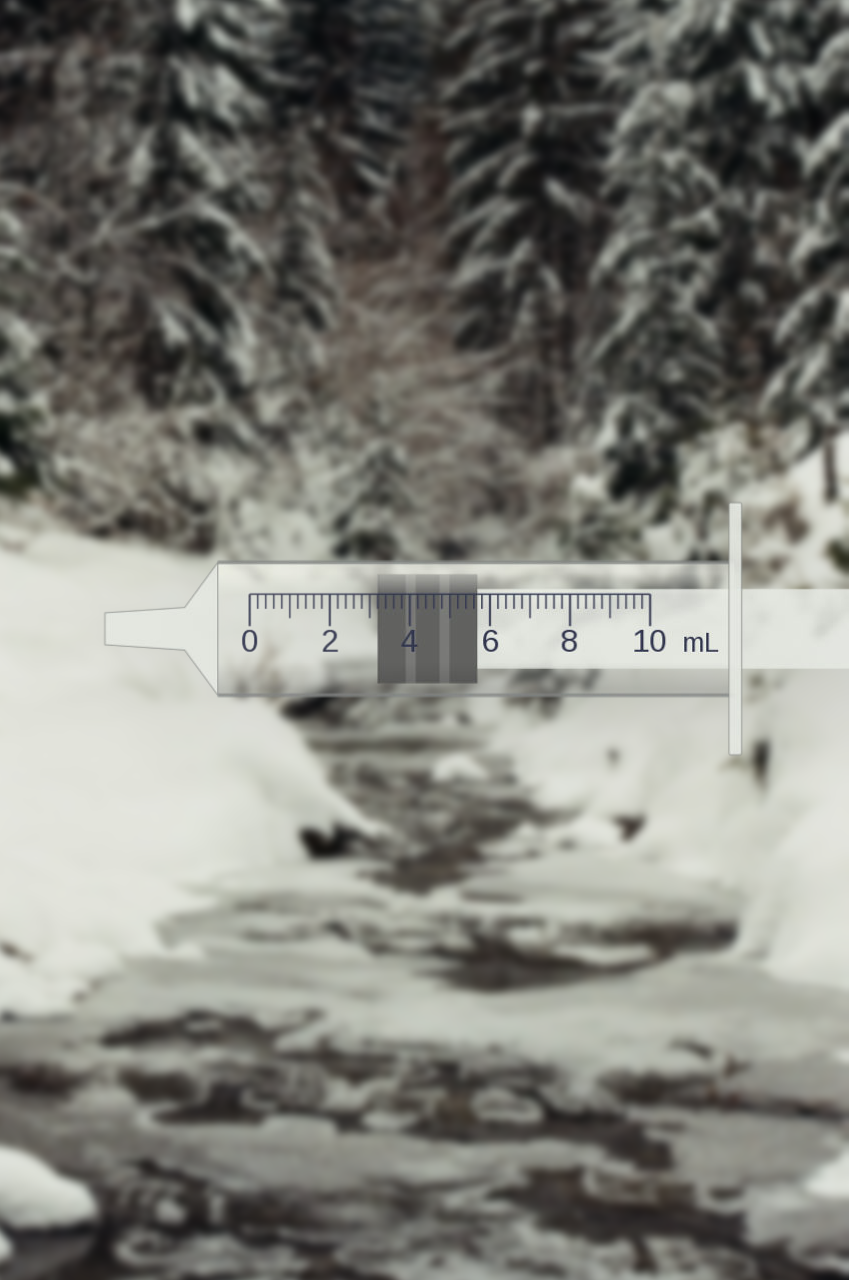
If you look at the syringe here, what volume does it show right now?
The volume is 3.2 mL
